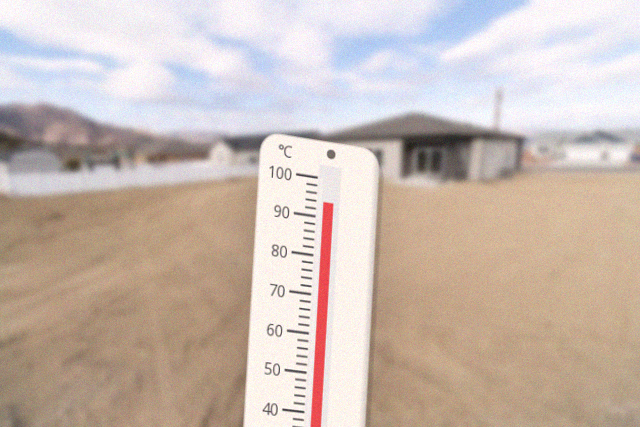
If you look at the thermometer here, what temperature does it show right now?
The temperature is 94 °C
